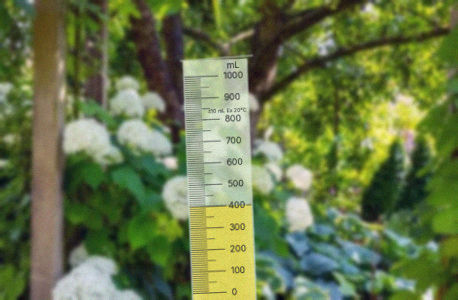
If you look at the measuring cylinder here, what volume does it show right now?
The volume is 400 mL
